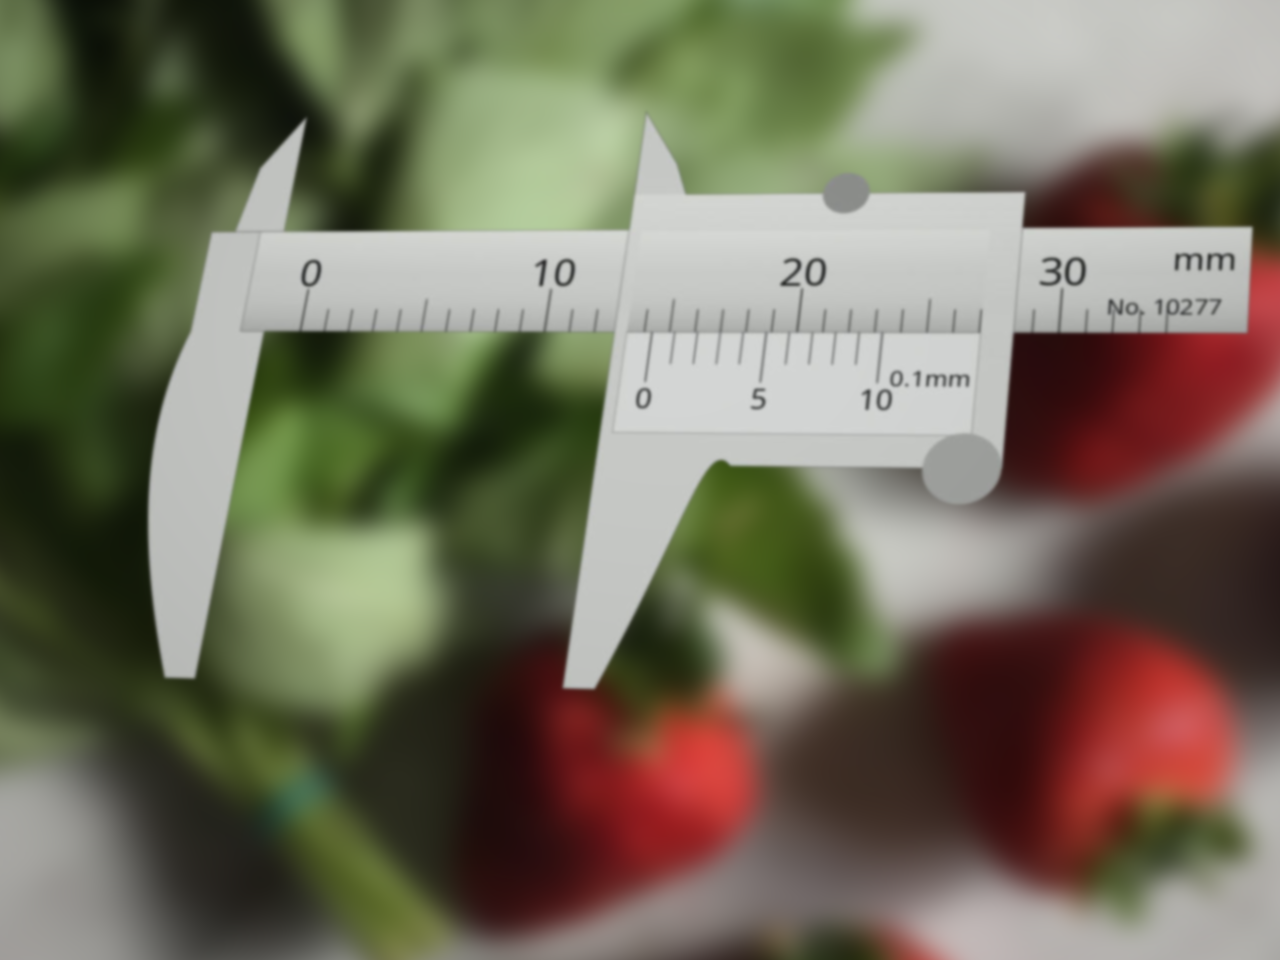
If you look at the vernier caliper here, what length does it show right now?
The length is 14.3 mm
